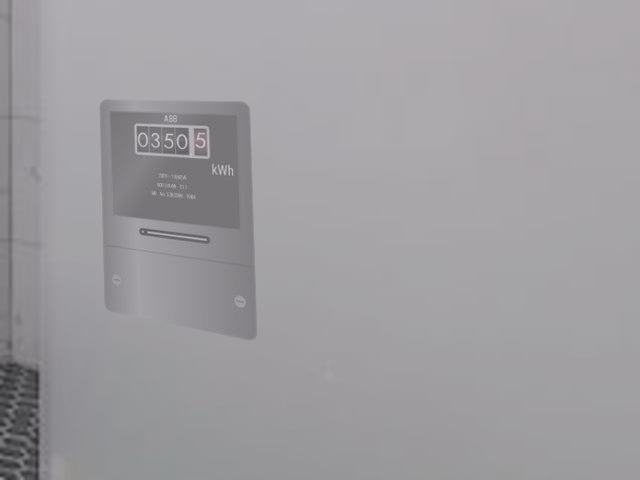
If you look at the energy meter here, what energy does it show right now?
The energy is 350.5 kWh
